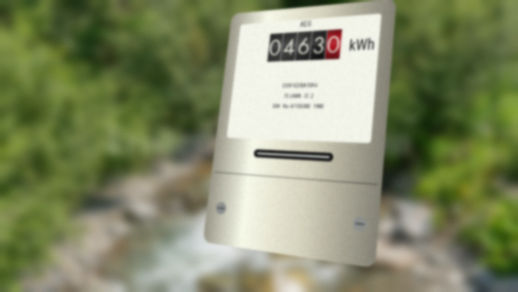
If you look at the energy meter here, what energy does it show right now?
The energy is 463.0 kWh
